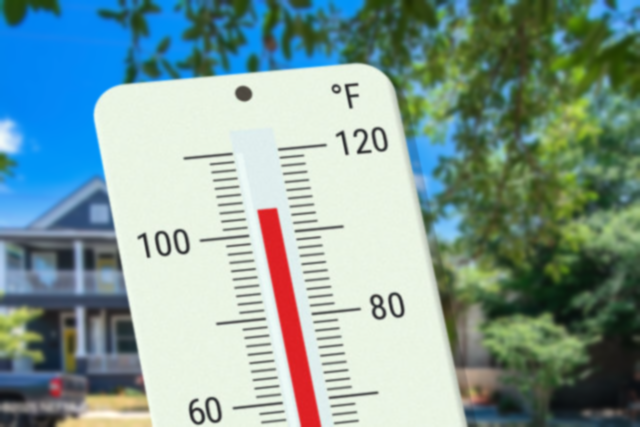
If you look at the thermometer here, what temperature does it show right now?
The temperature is 106 °F
